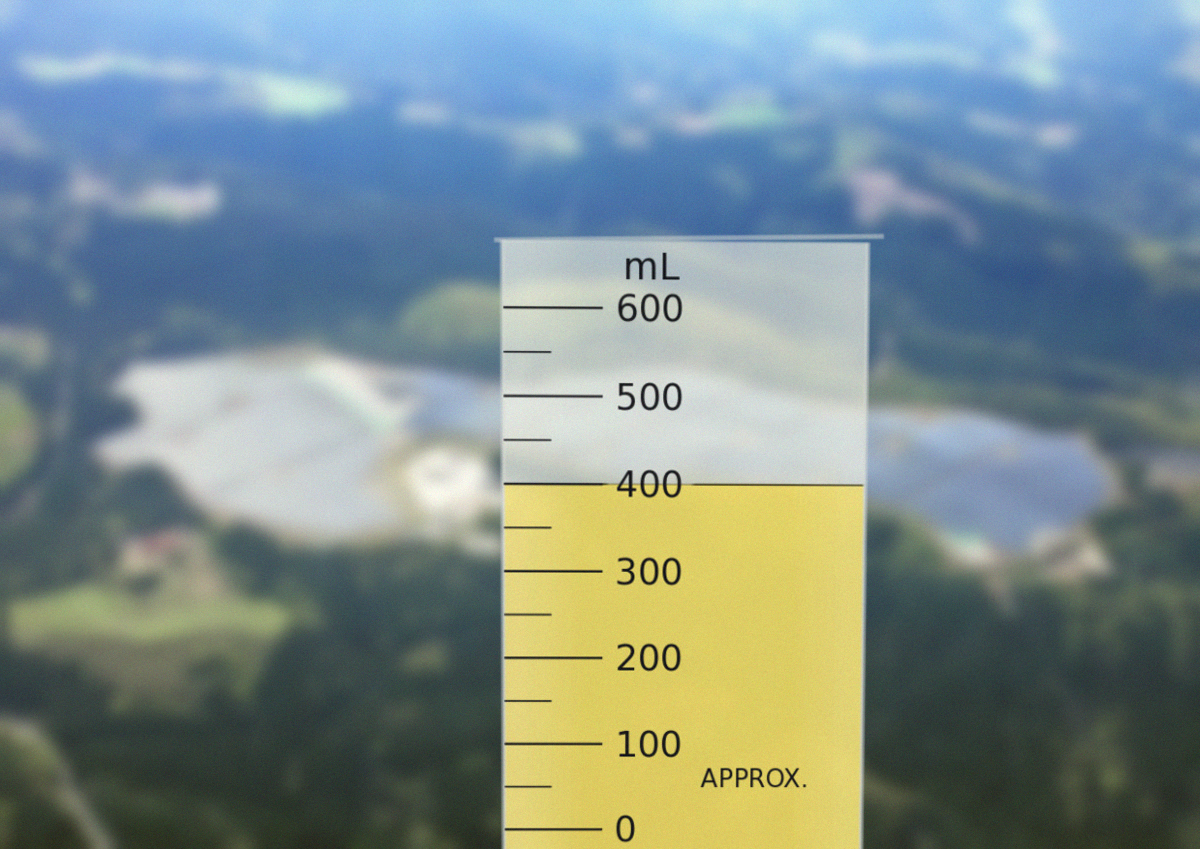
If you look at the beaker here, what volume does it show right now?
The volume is 400 mL
